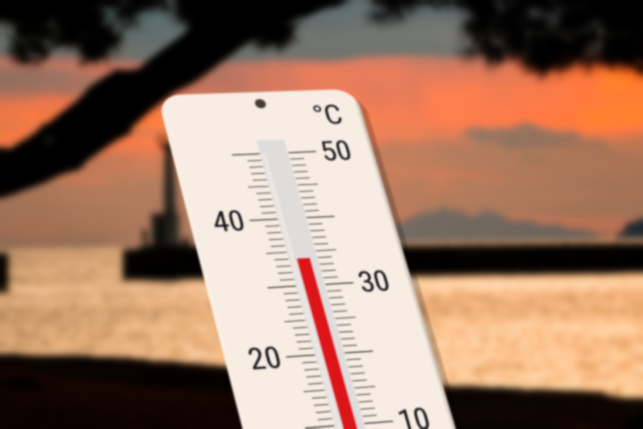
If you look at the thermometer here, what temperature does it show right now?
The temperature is 34 °C
